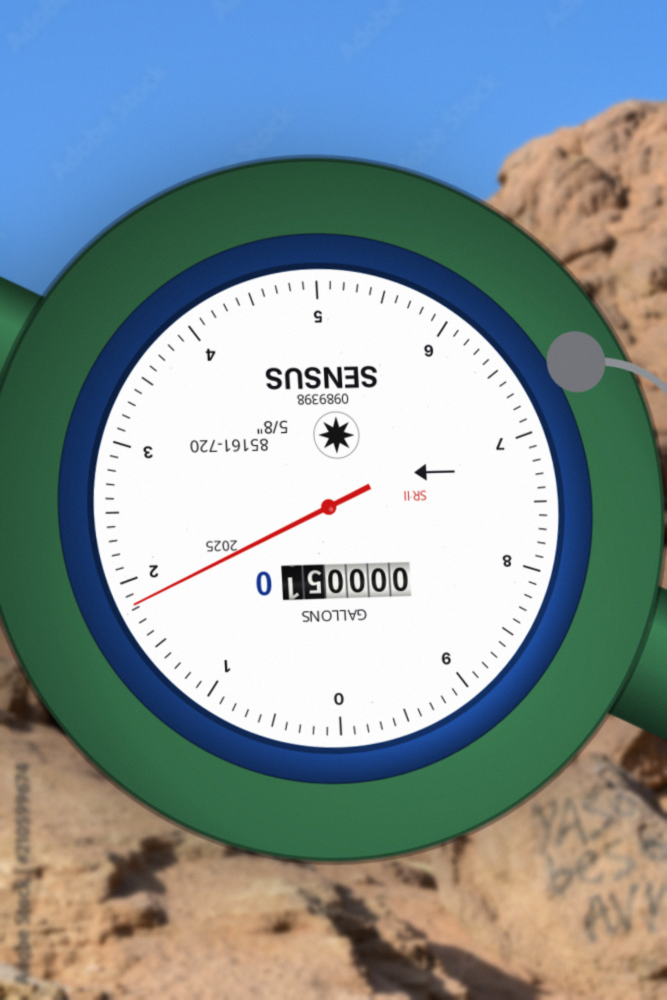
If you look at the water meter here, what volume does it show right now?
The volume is 511.8 gal
